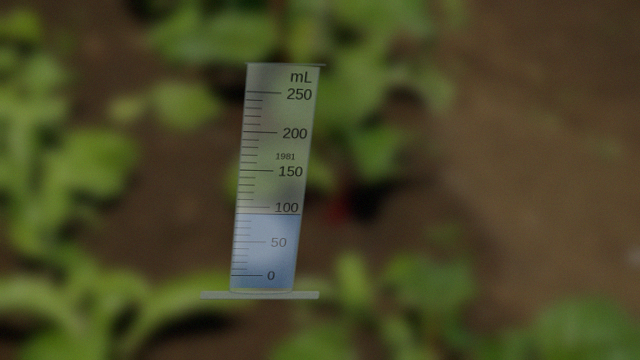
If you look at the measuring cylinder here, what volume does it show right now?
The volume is 90 mL
